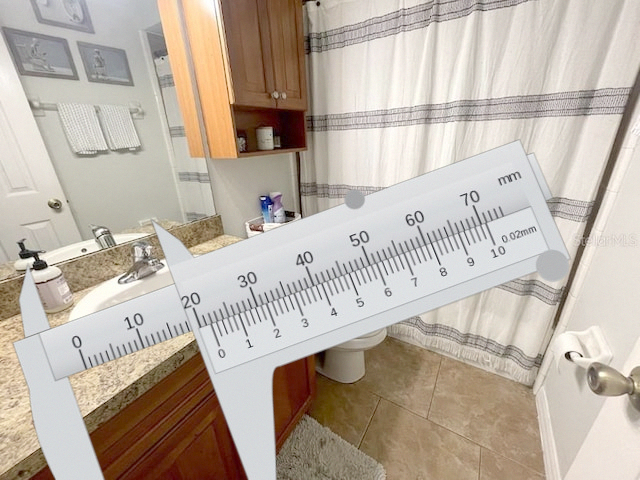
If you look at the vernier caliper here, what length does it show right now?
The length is 21.8 mm
